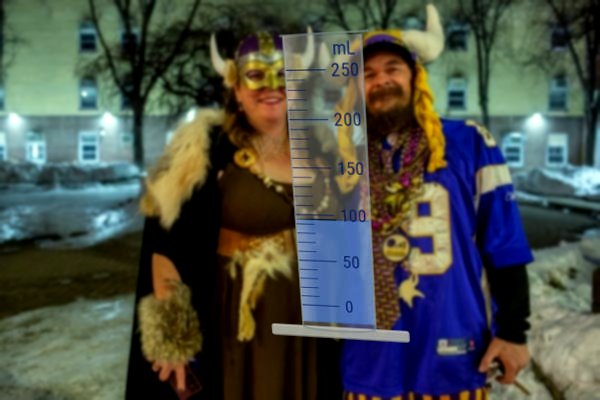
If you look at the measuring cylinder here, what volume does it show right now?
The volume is 95 mL
